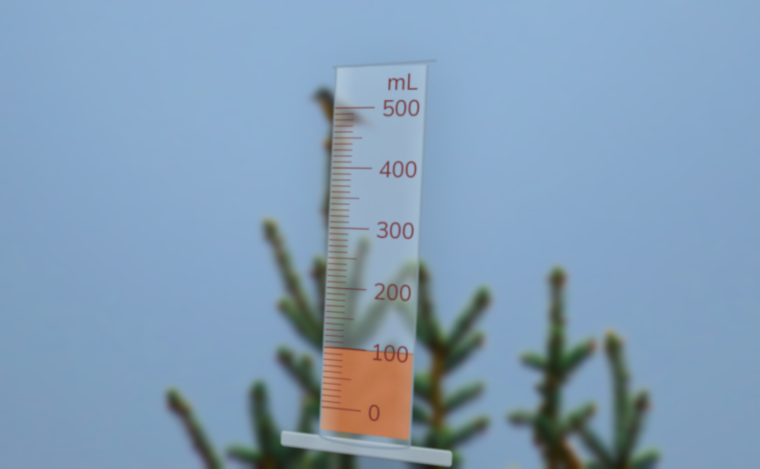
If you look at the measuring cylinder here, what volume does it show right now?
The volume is 100 mL
